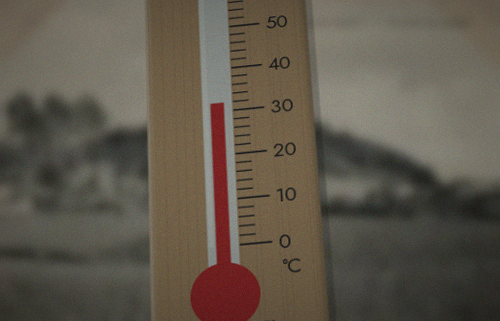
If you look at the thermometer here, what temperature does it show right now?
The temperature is 32 °C
